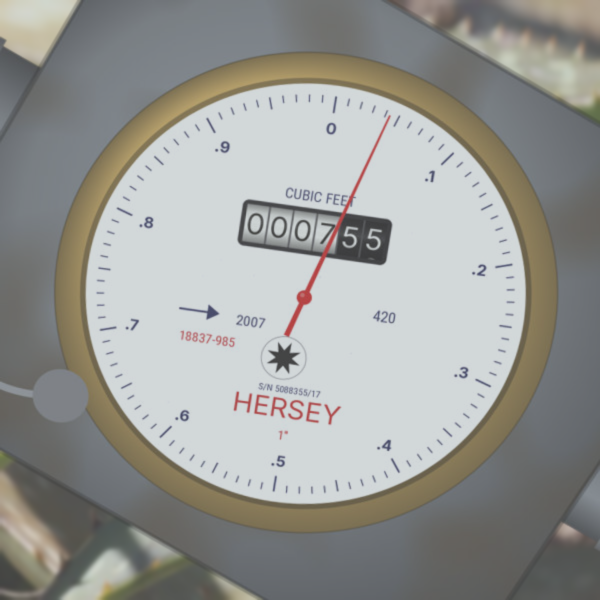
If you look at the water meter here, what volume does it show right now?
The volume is 755.04 ft³
